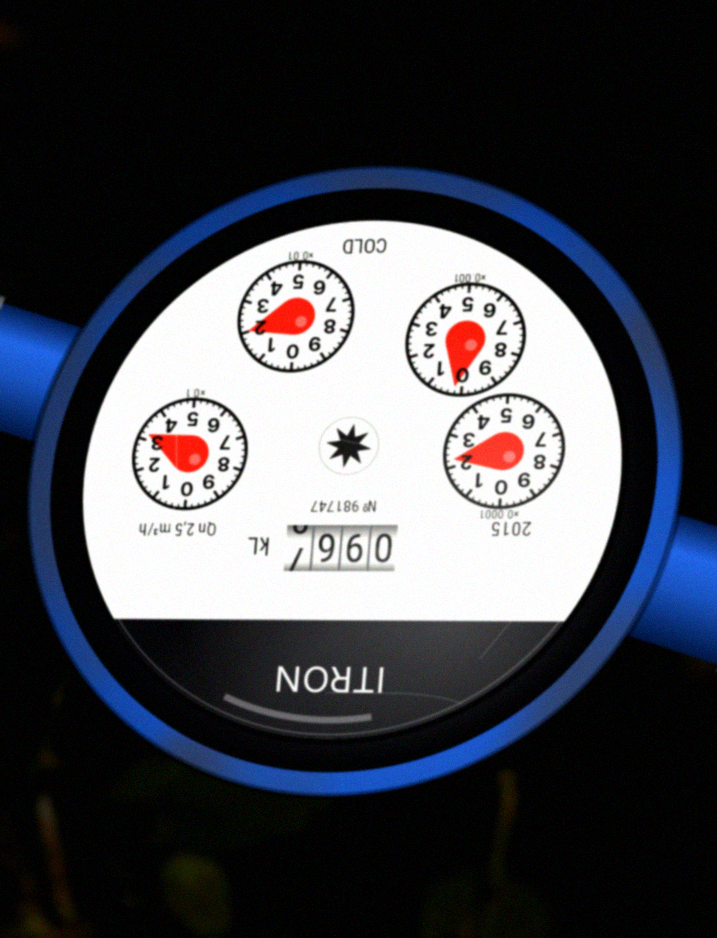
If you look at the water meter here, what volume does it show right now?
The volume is 967.3202 kL
